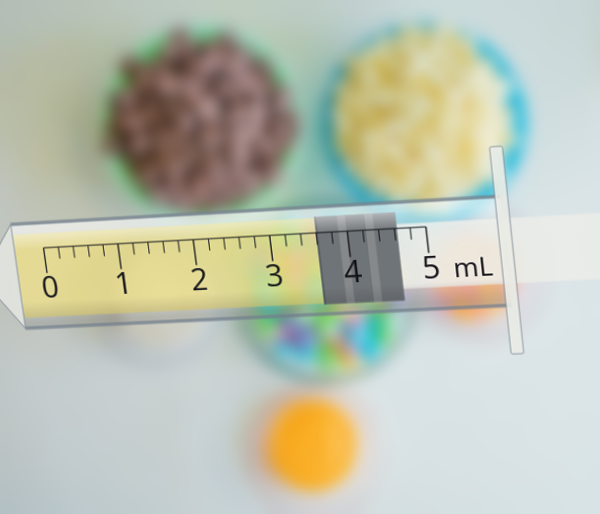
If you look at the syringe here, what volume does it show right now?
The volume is 3.6 mL
